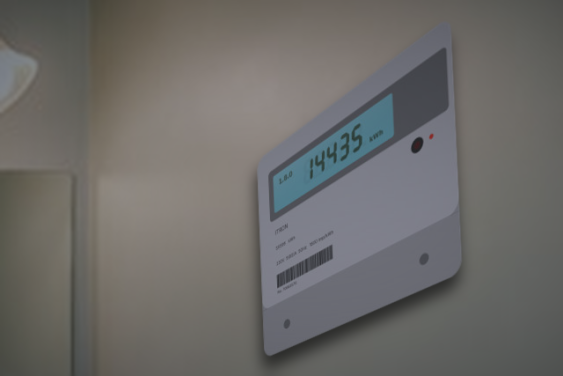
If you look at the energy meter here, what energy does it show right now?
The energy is 14435 kWh
